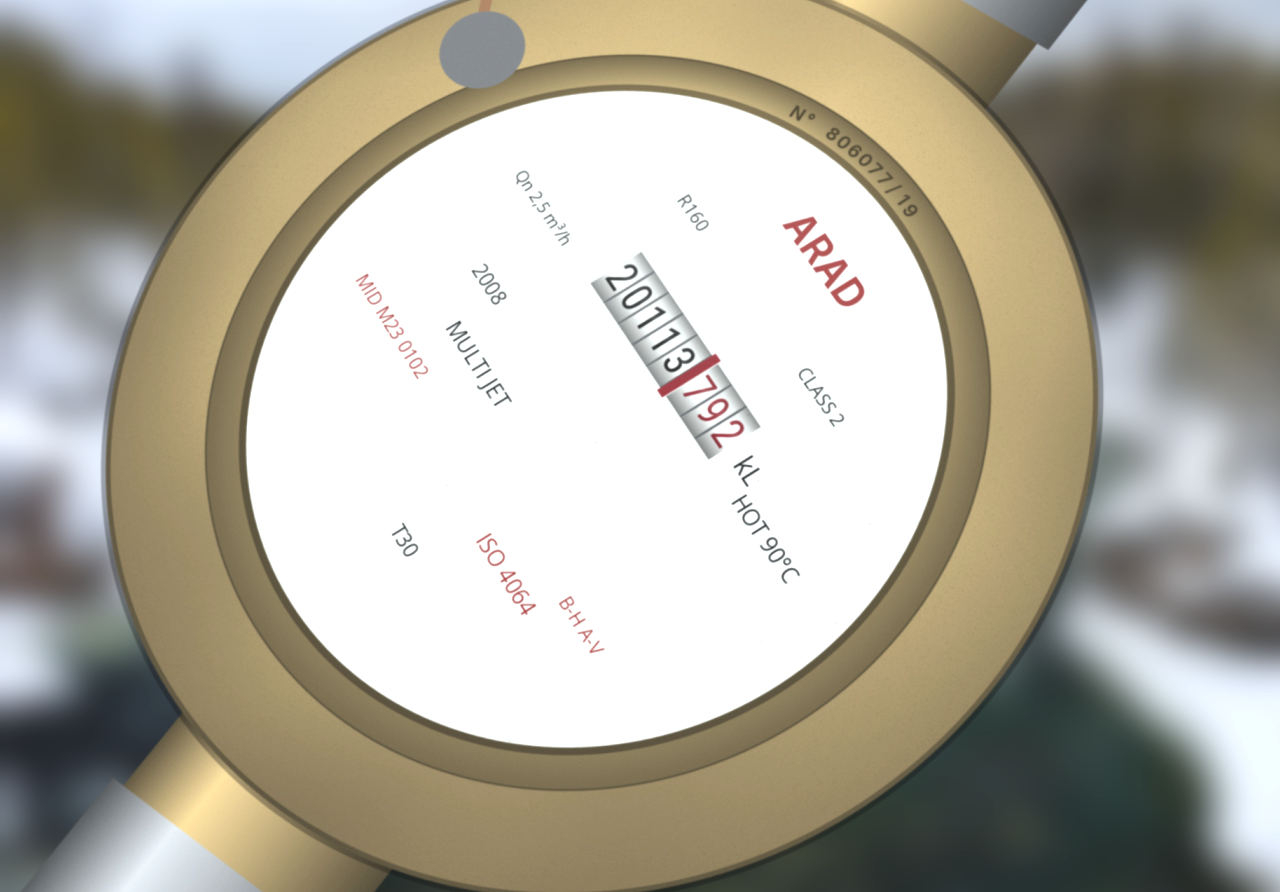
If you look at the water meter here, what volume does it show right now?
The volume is 20113.792 kL
